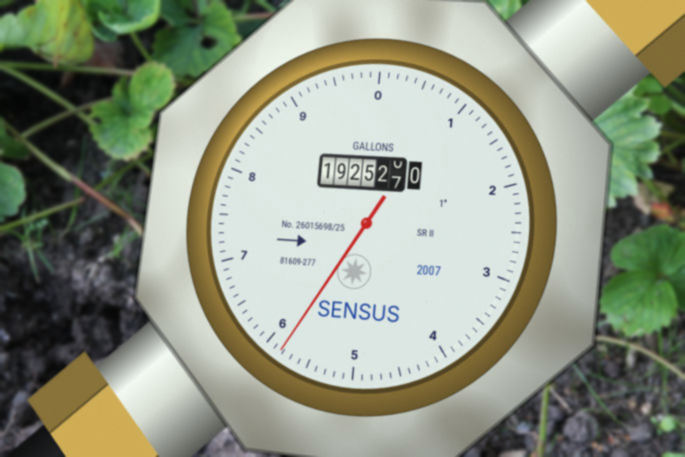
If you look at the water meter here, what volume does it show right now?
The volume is 1925265.8 gal
